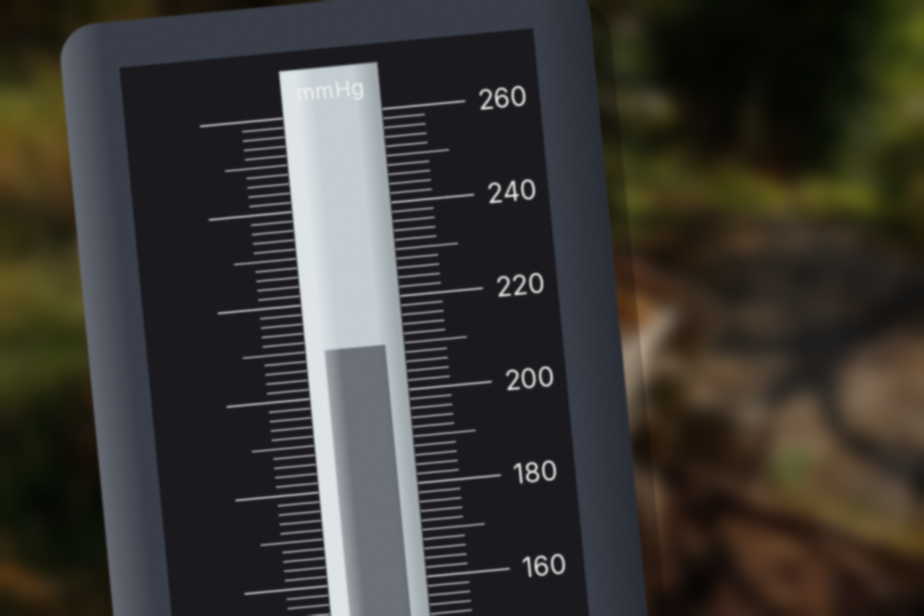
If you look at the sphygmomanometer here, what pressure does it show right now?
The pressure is 210 mmHg
